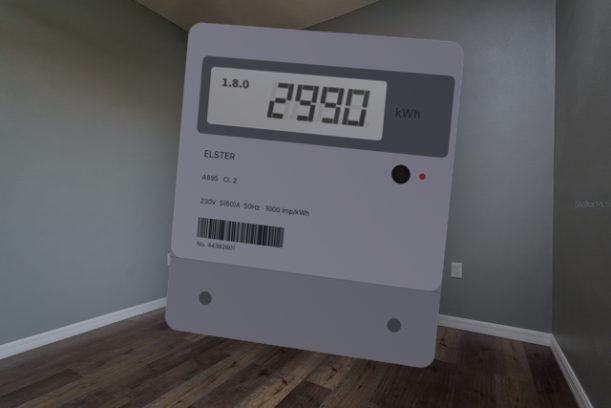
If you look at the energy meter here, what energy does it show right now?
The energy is 2990 kWh
